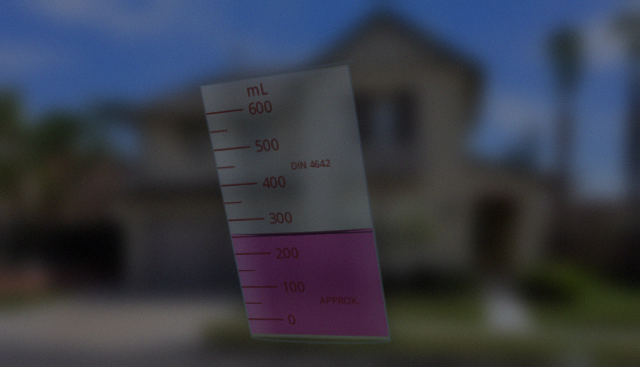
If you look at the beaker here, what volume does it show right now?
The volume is 250 mL
